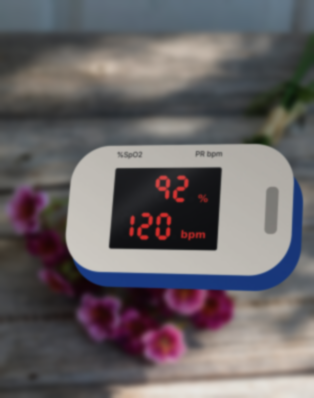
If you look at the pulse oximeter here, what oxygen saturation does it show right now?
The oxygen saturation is 92 %
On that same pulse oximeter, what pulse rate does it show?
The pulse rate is 120 bpm
